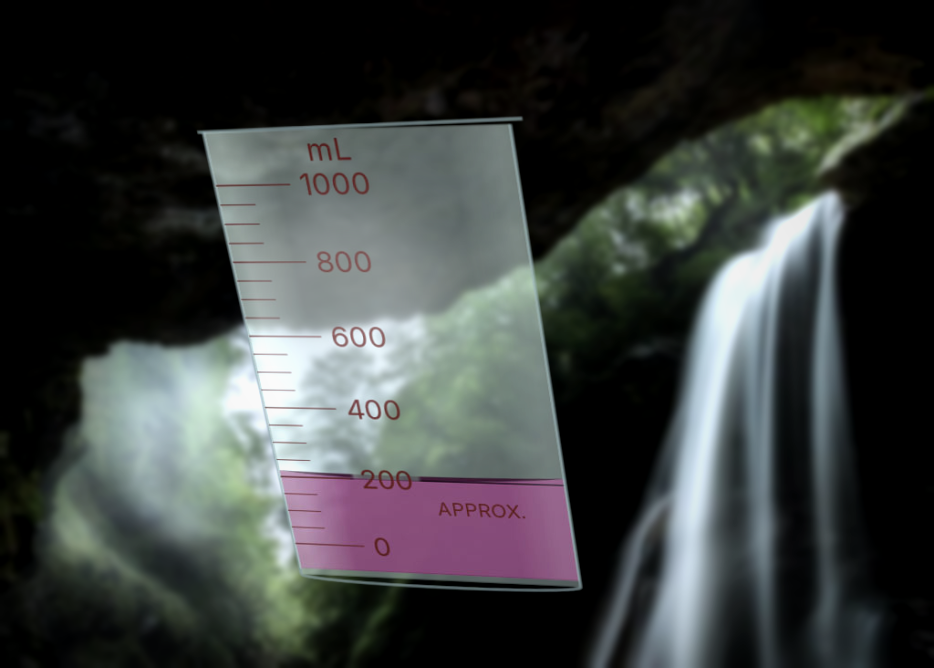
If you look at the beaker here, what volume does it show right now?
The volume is 200 mL
